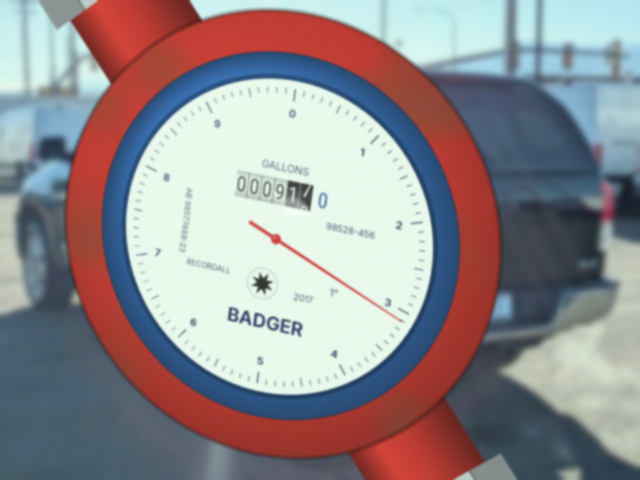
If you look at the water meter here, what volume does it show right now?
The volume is 9173.1 gal
